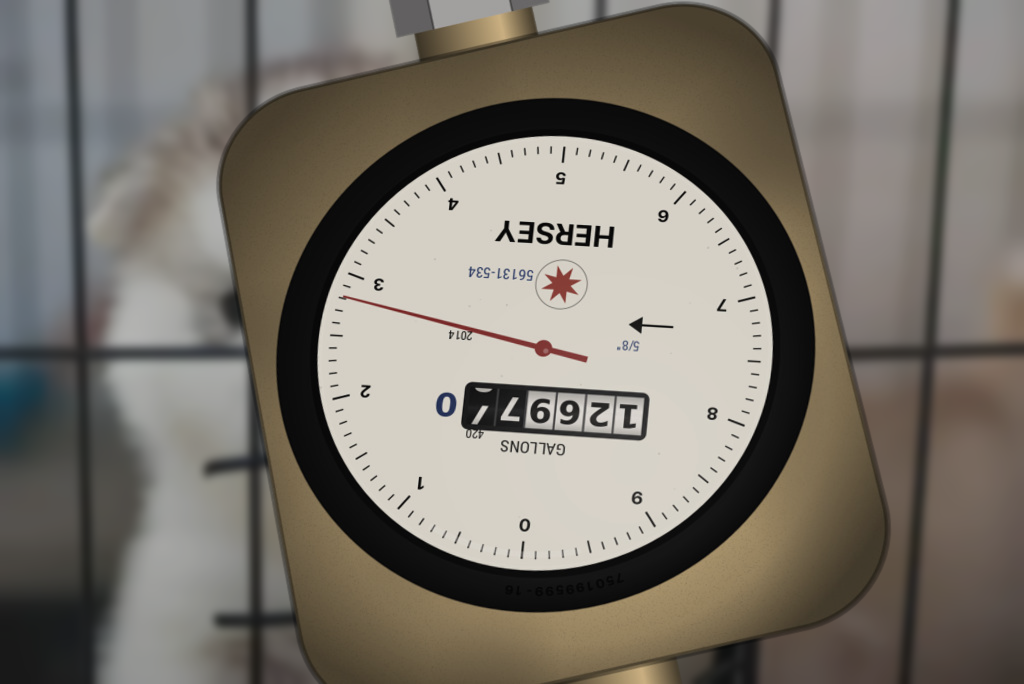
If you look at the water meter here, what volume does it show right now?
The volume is 1269772.8 gal
